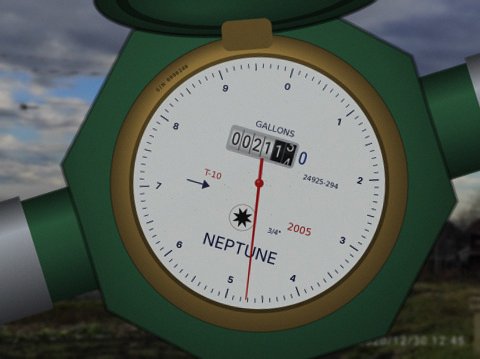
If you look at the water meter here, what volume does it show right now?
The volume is 21134.7 gal
